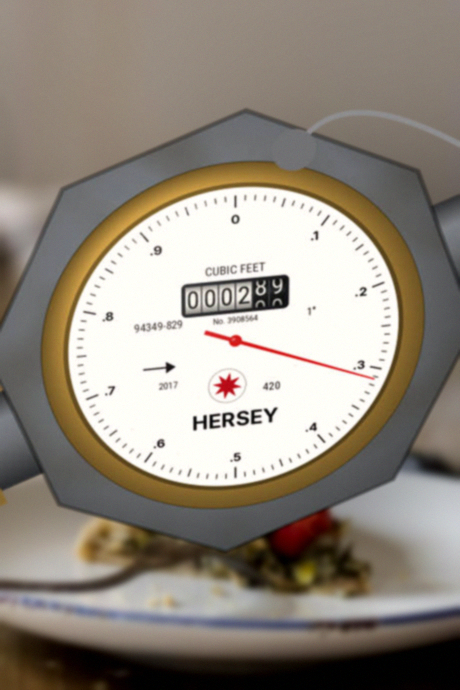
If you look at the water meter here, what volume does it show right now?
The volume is 289.31 ft³
